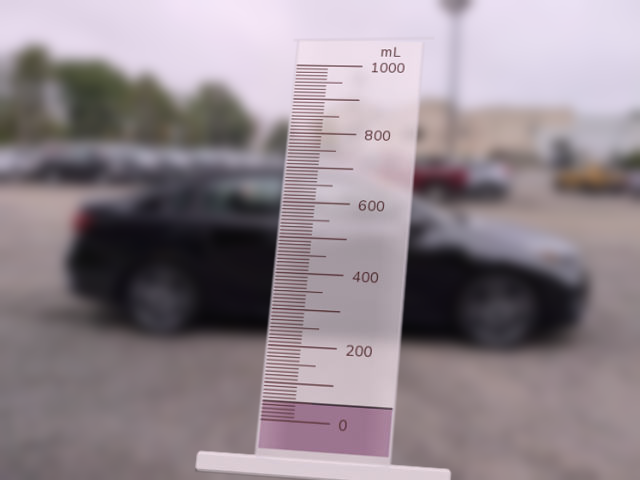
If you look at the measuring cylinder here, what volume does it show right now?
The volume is 50 mL
